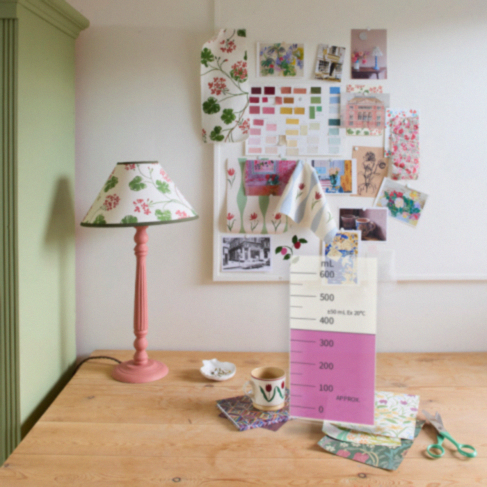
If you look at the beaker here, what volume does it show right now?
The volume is 350 mL
